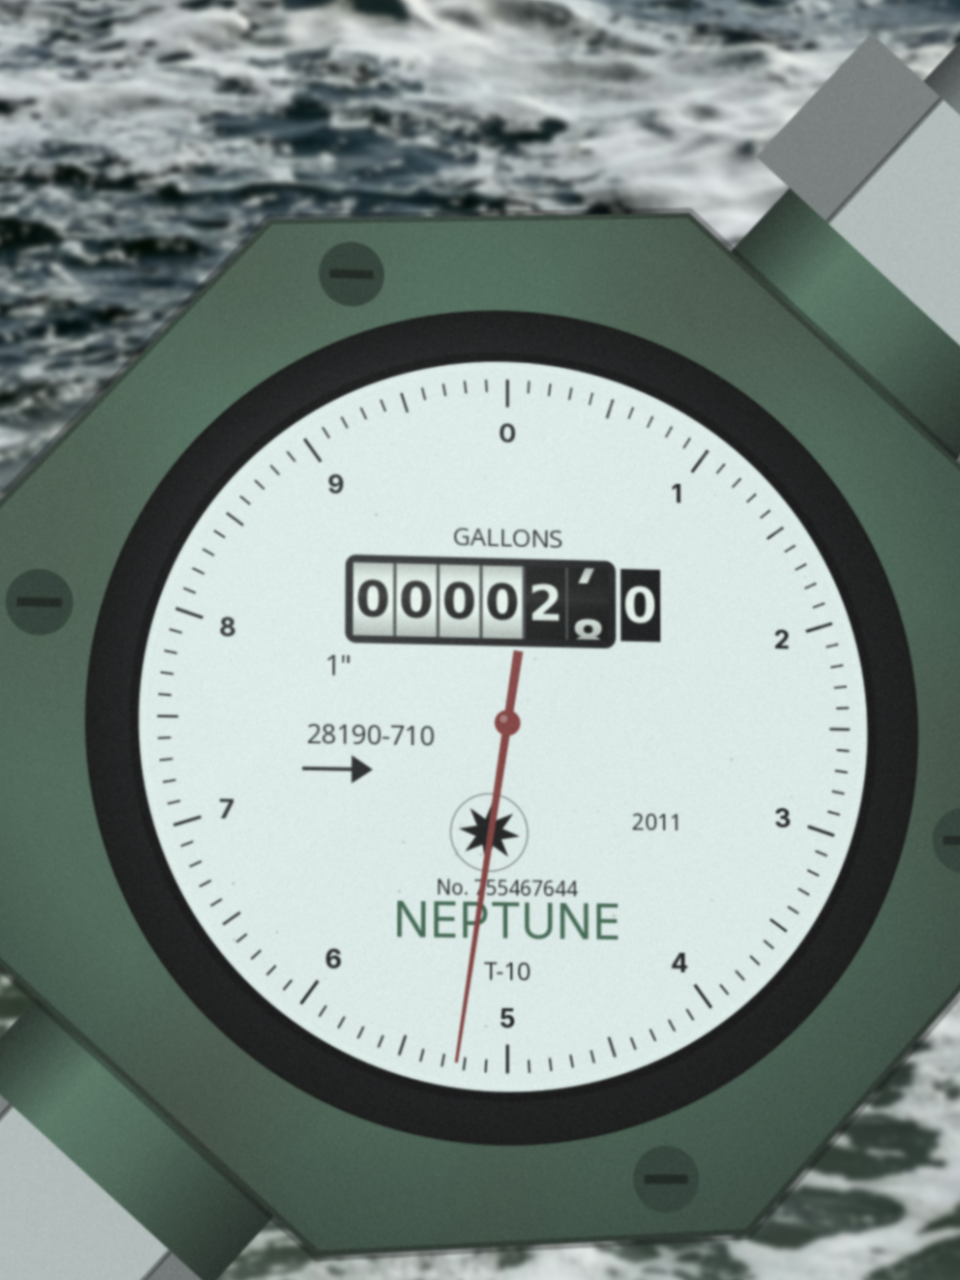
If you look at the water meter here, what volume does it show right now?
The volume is 275.2 gal
